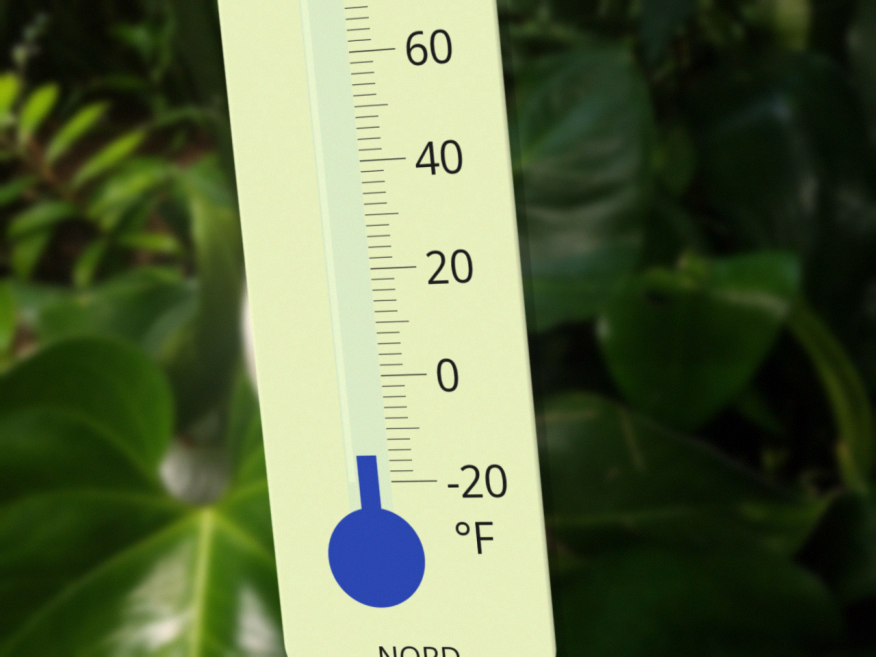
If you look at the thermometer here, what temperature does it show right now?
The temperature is -15 °F
